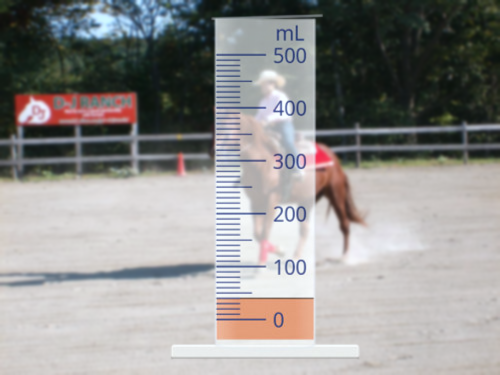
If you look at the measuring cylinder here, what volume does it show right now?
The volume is 40 mL
